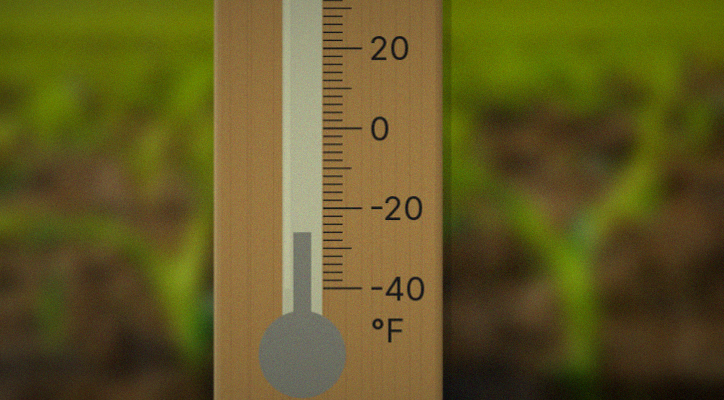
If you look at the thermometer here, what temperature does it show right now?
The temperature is -26 °F
